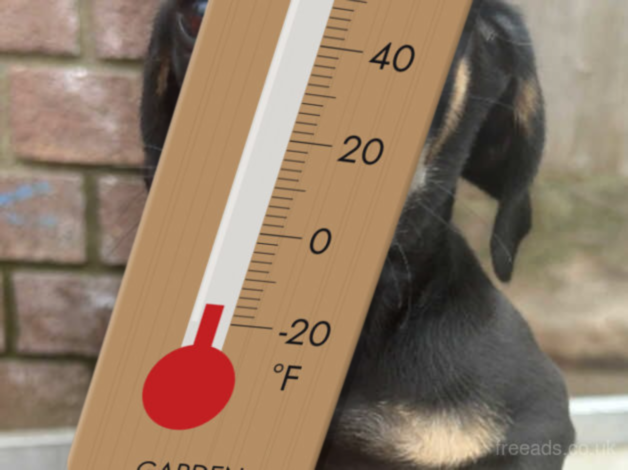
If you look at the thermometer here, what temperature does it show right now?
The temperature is -16 °F
